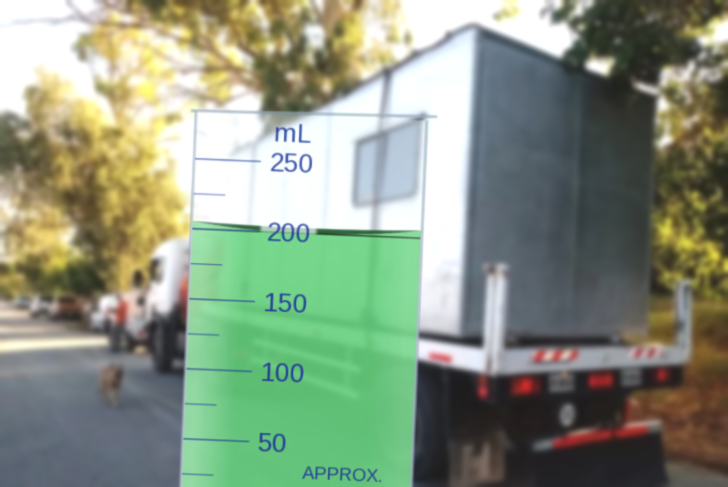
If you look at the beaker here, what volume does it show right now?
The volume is 200 mL
